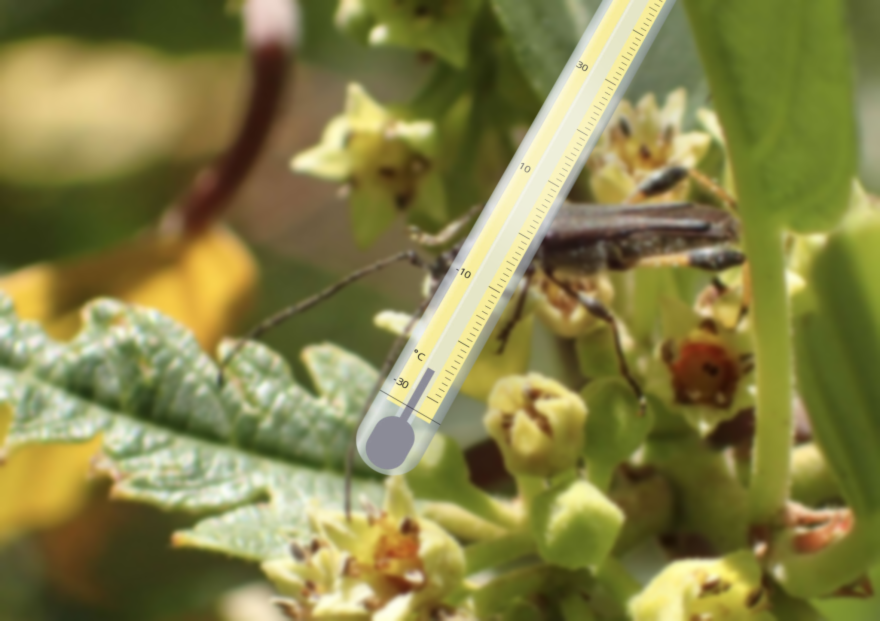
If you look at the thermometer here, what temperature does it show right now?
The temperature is -26 °C
